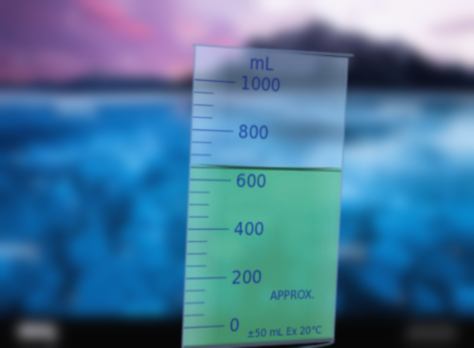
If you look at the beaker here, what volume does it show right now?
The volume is 650 mL
